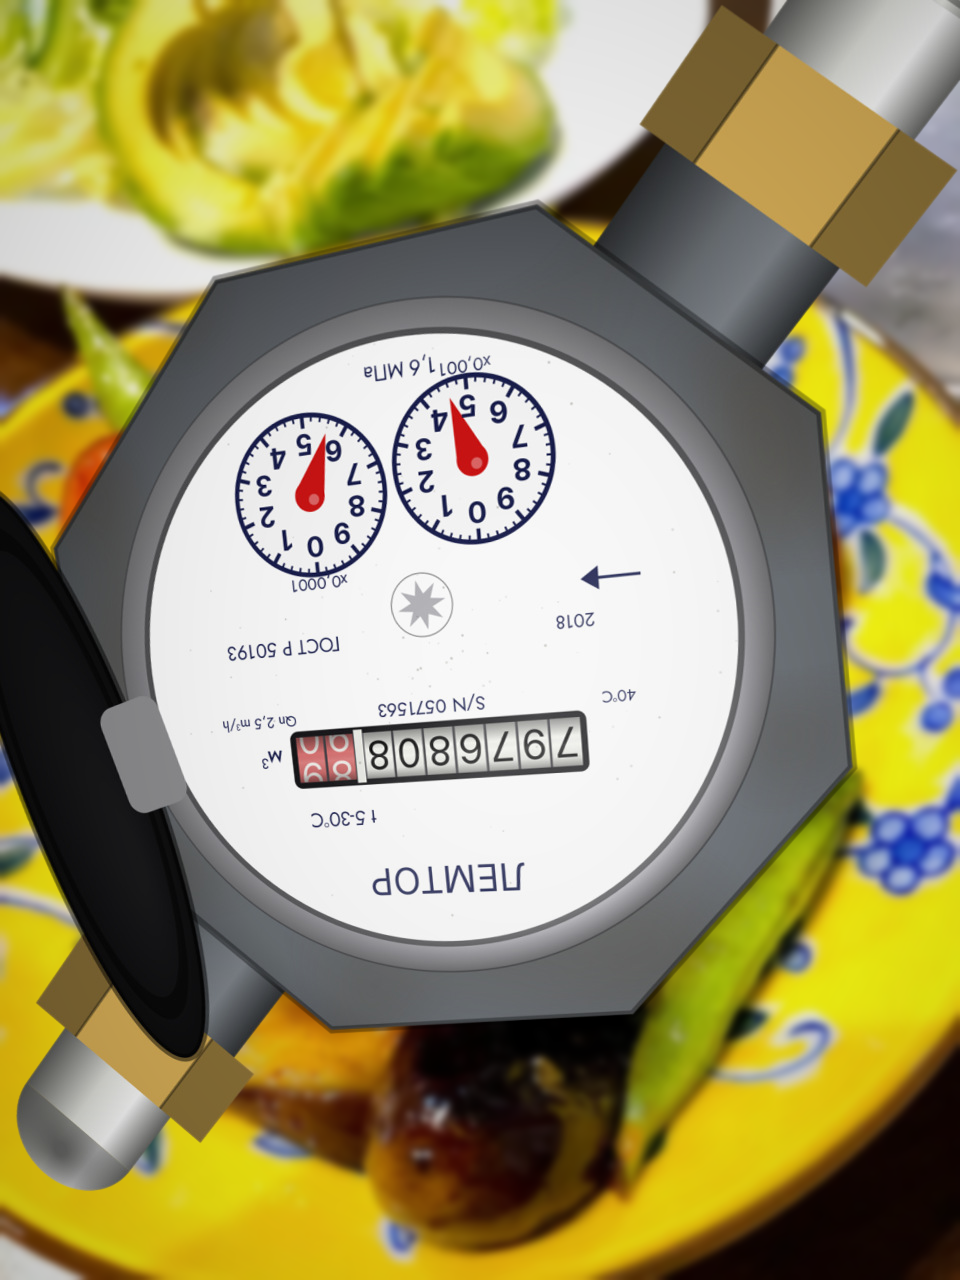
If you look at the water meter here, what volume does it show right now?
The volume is 7976808.8945 m³
